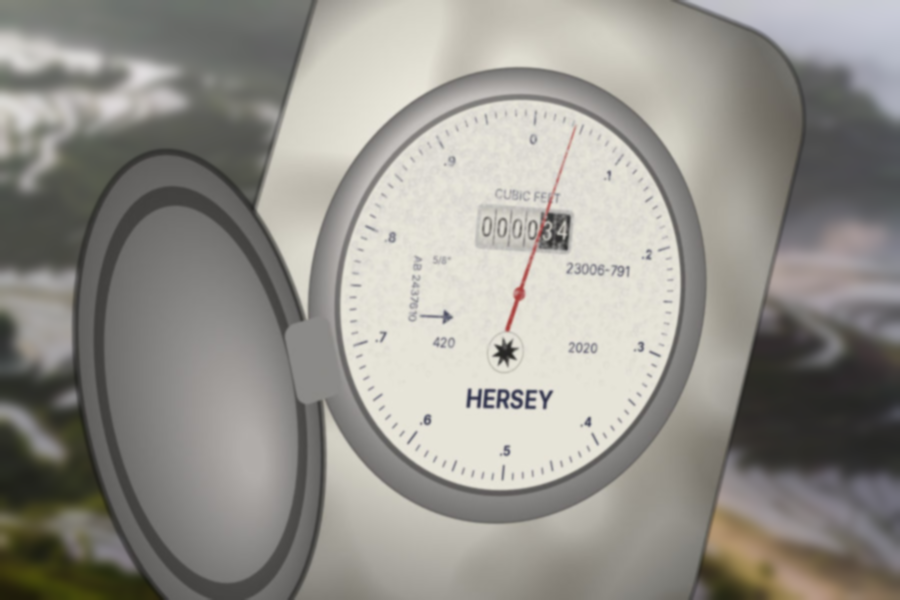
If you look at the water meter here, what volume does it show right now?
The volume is 34.04 ft³
